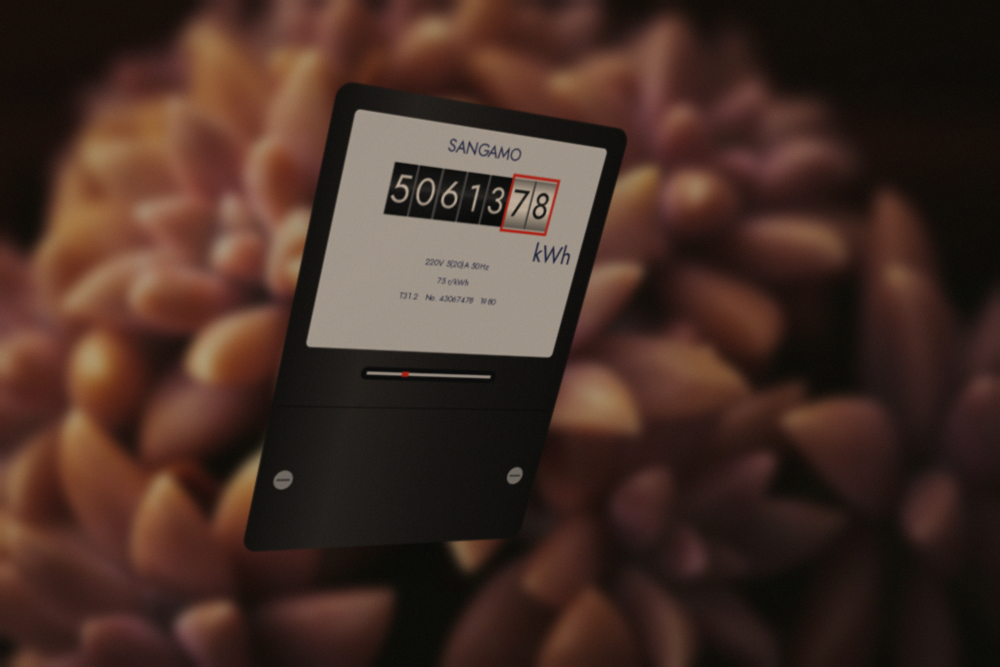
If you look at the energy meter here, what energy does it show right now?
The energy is 50613.78 kWh
